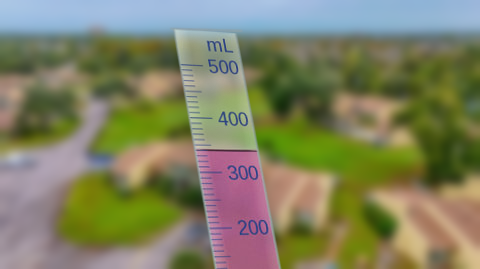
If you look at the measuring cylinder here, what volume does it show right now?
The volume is 340 mL
